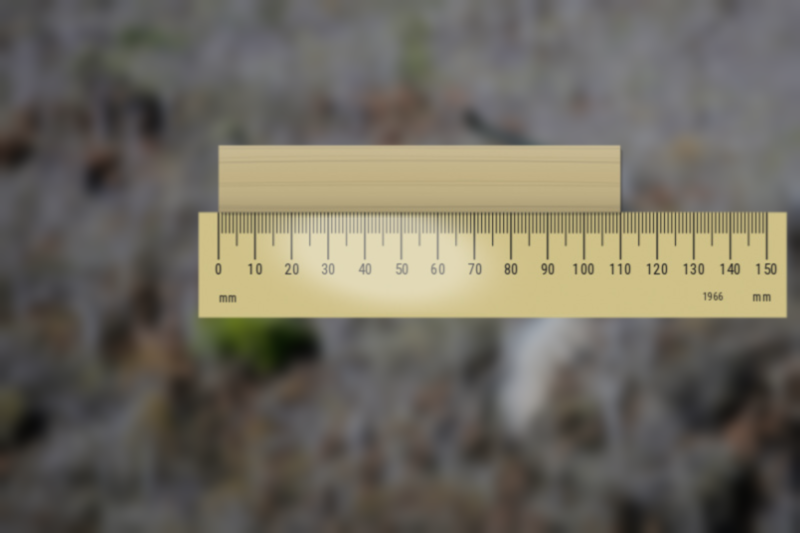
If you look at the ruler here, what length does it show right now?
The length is 110 mm
